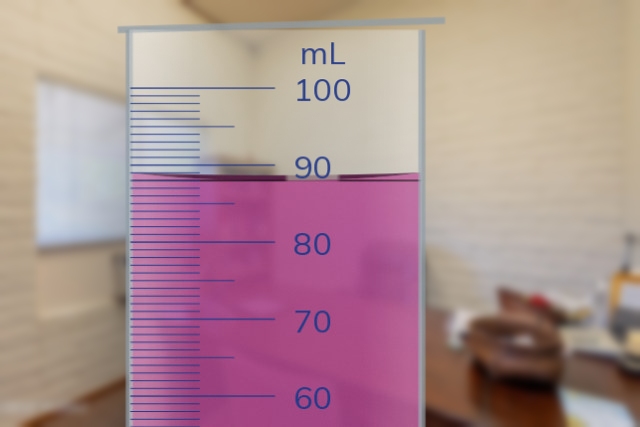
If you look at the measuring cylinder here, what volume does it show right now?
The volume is 88 mL
